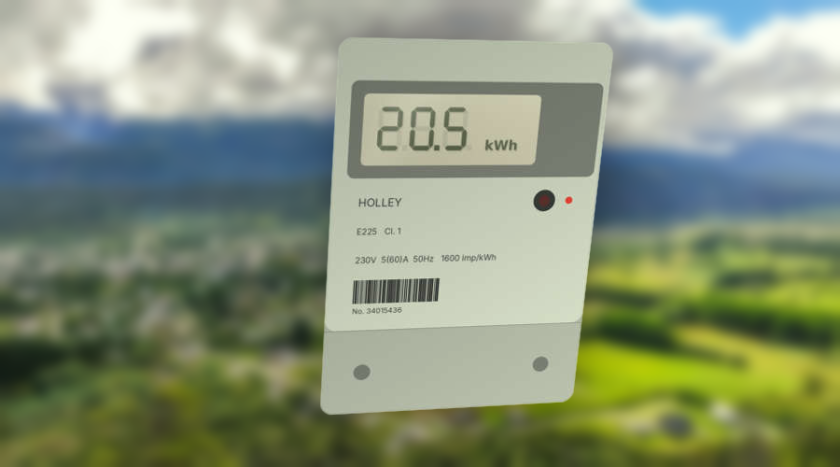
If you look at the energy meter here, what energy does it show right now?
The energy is 20.5 kWh
